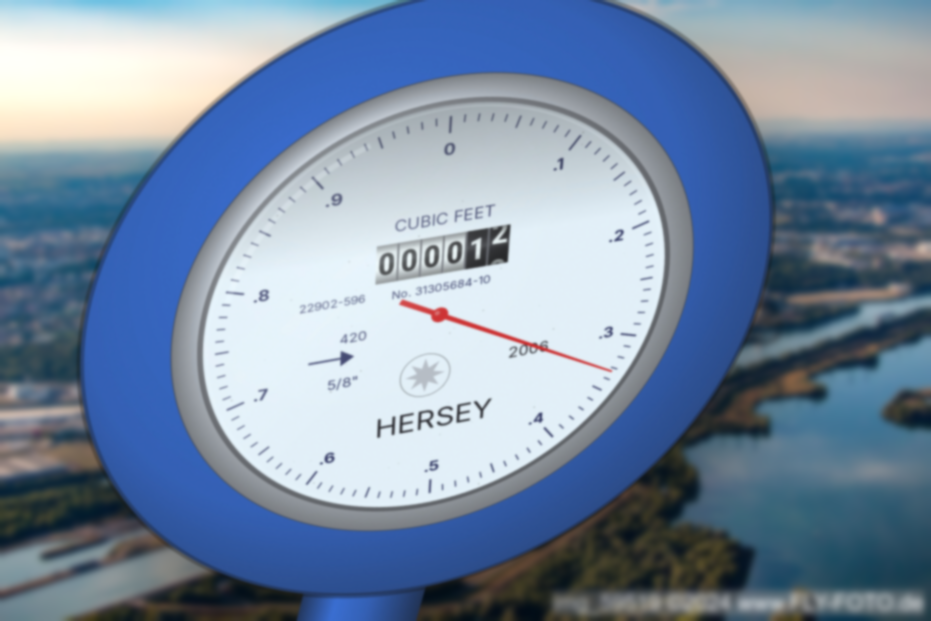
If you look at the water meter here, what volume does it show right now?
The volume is 12.33 ft³
